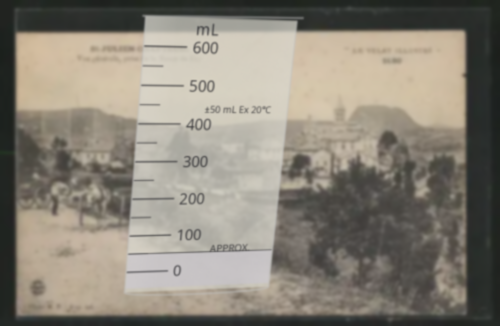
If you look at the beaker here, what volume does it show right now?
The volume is 50 mL
